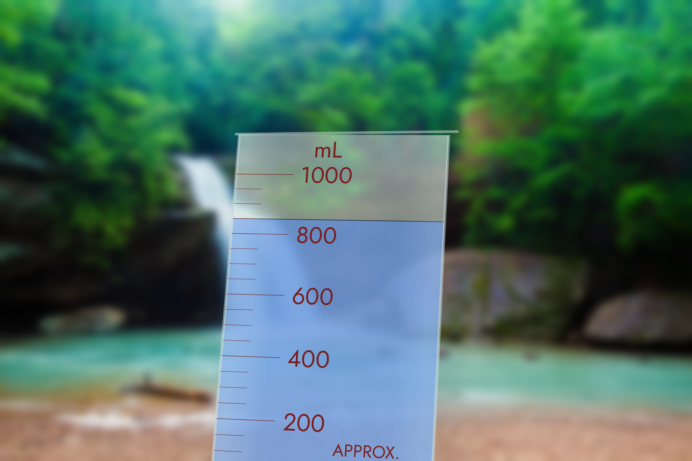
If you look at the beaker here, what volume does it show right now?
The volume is 850 mL
